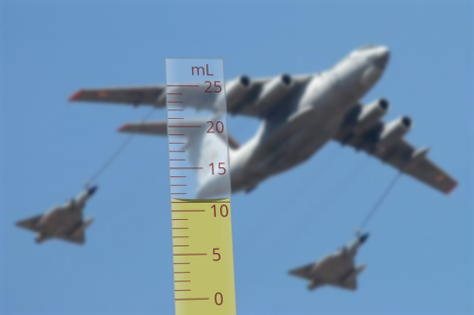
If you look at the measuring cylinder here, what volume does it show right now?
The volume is 11 mL
